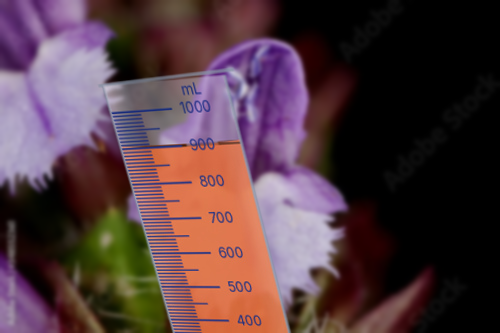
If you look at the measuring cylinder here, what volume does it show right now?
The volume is 900 mL
